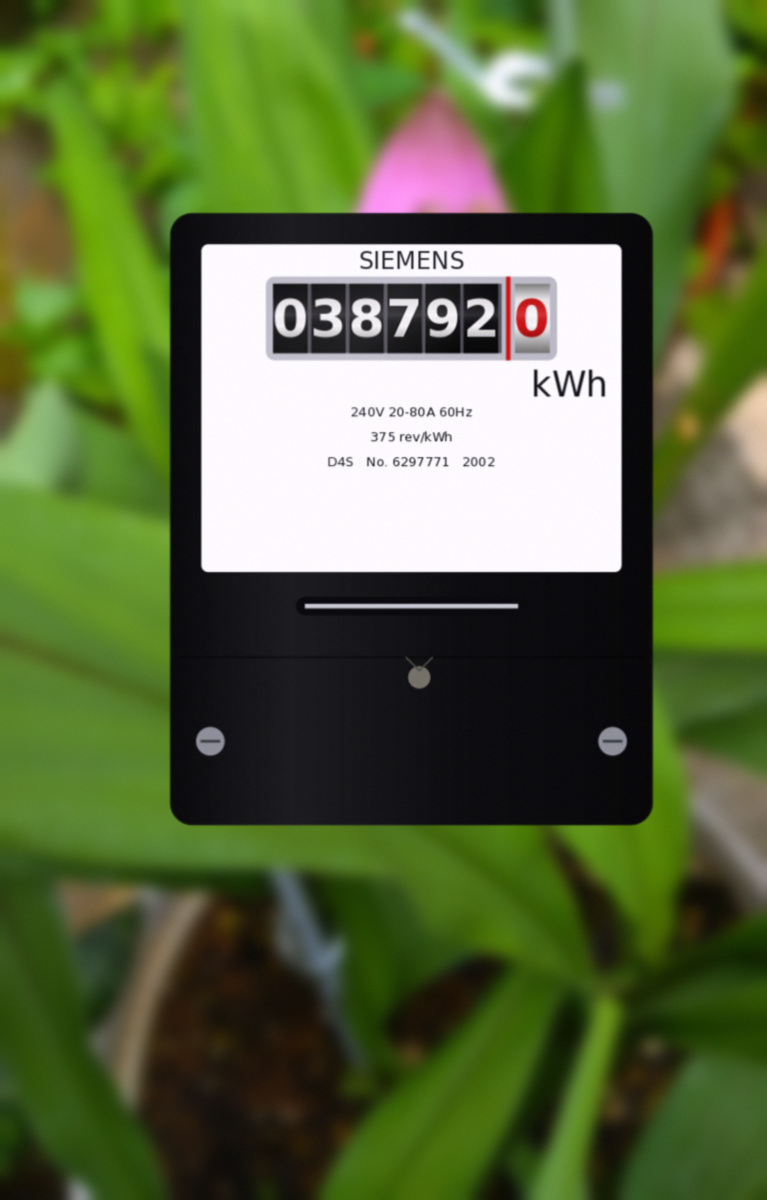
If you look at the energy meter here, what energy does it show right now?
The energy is 38792.0 kWh
